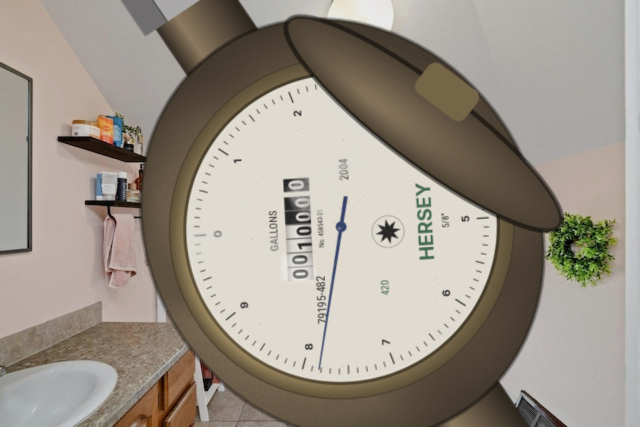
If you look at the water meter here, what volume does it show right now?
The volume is 9997.8 gal
